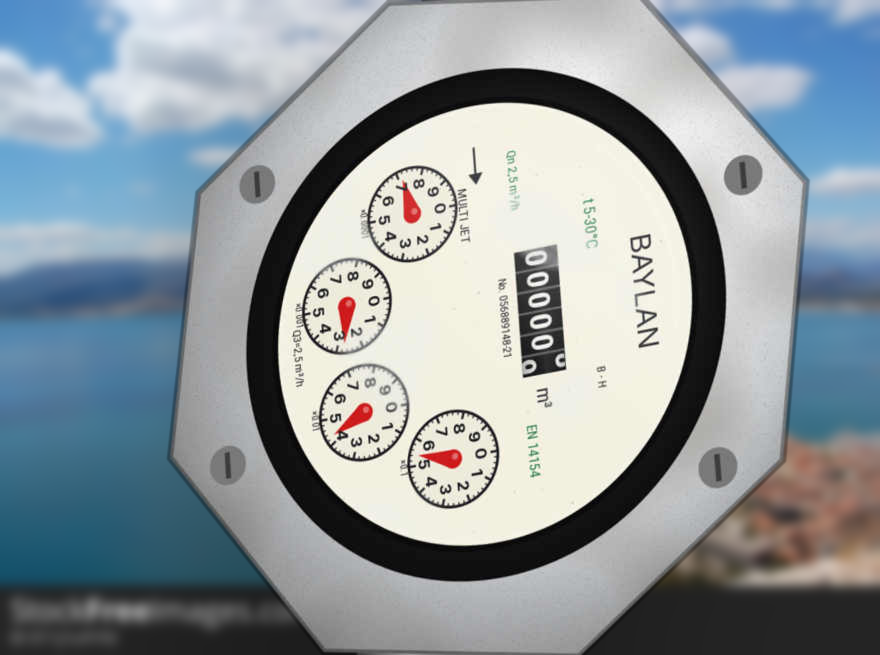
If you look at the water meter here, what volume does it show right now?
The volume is 8.5427 m³
